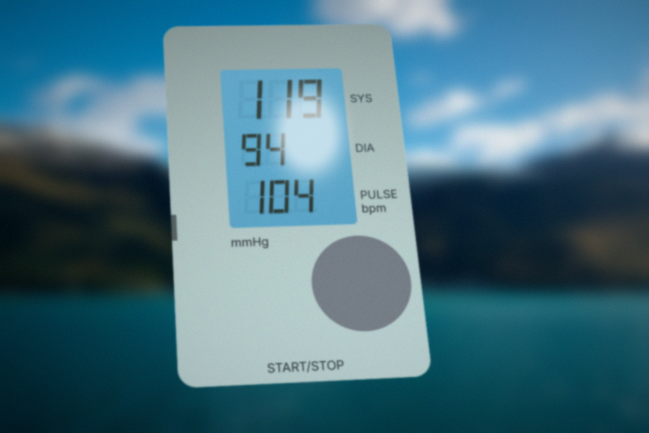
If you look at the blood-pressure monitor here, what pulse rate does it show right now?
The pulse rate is 104 bpm
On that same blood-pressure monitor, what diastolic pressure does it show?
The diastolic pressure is 94 mmHg
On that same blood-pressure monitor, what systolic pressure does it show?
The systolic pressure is 119 mmHg
